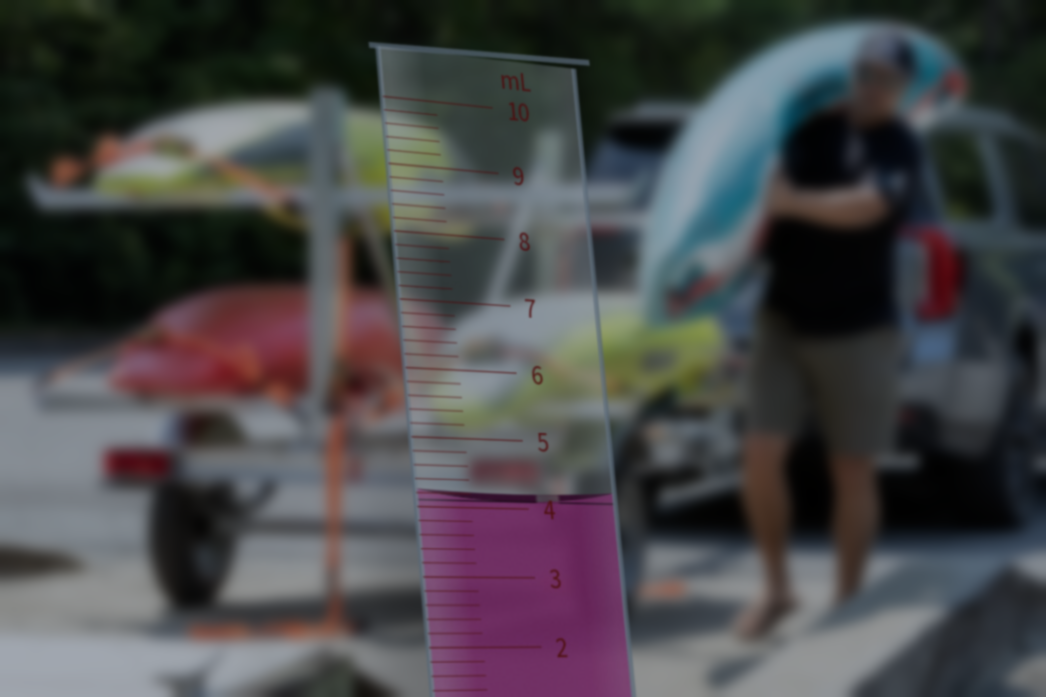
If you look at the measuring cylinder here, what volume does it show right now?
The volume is 4.1 mL
